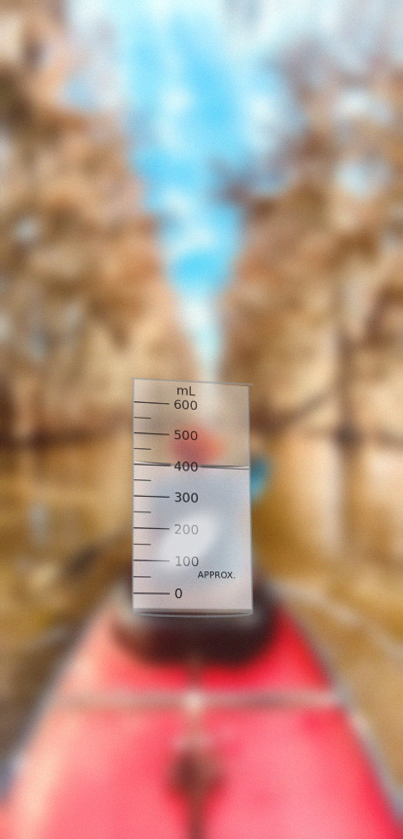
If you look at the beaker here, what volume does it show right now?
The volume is 400 mL
